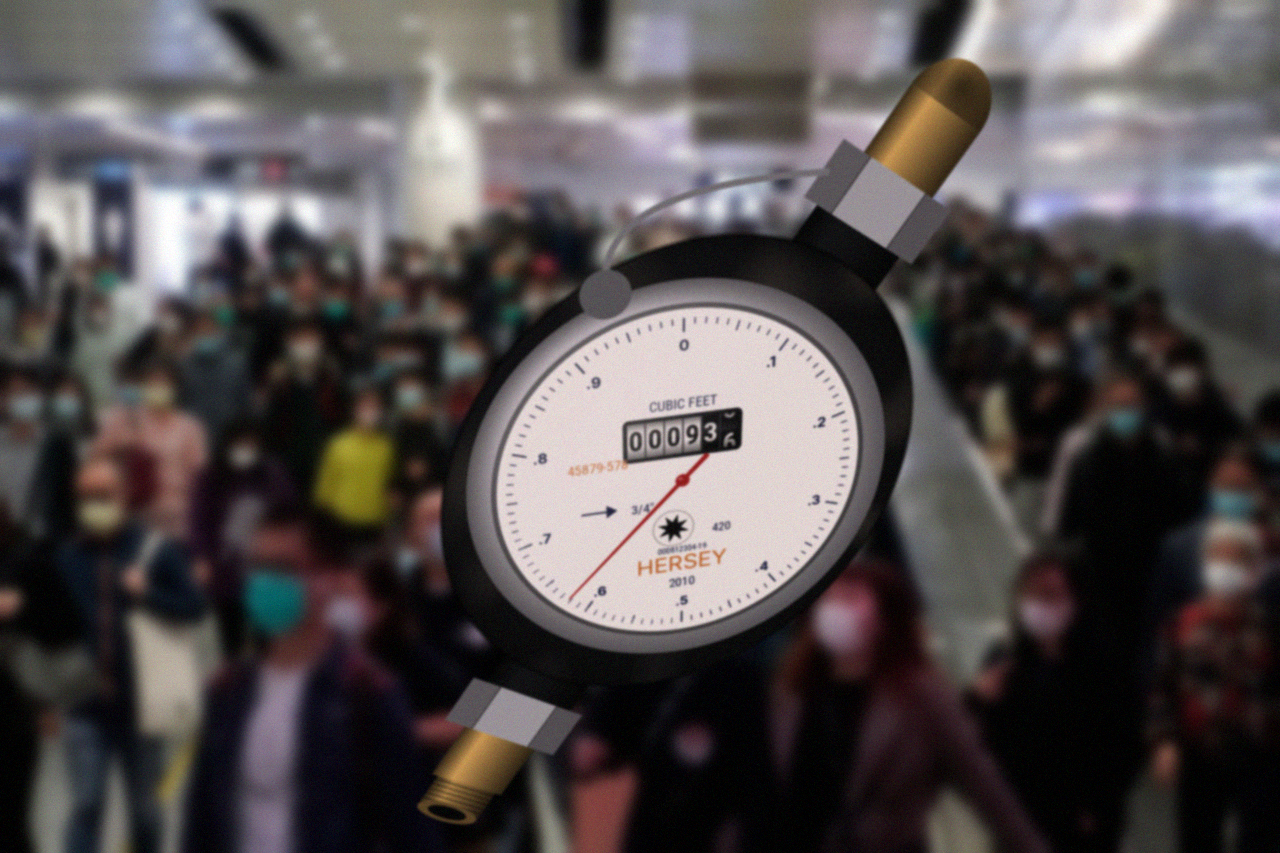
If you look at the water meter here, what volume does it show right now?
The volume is 935.62 ft³
